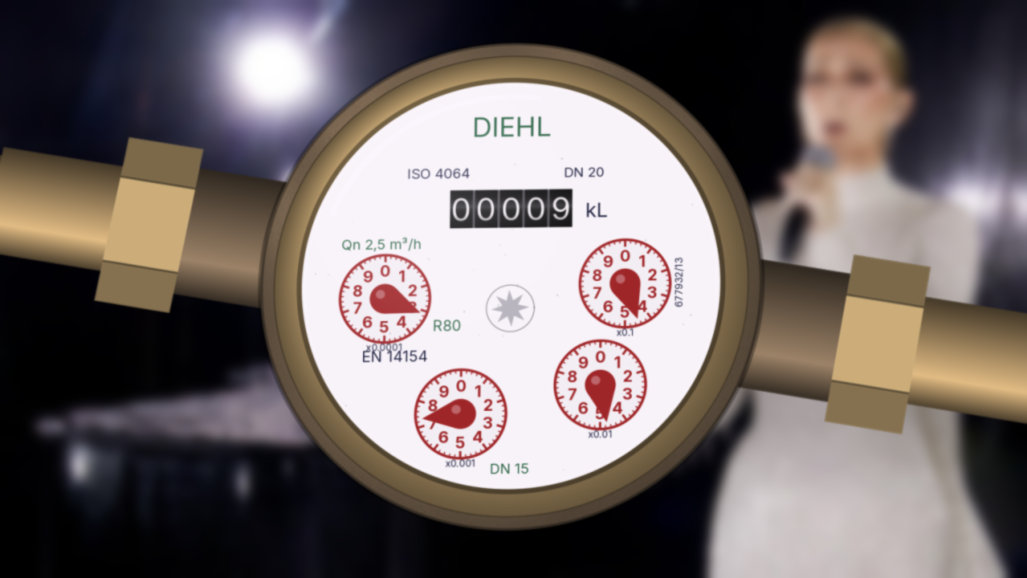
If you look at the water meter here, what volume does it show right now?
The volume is 9.4473 kL
